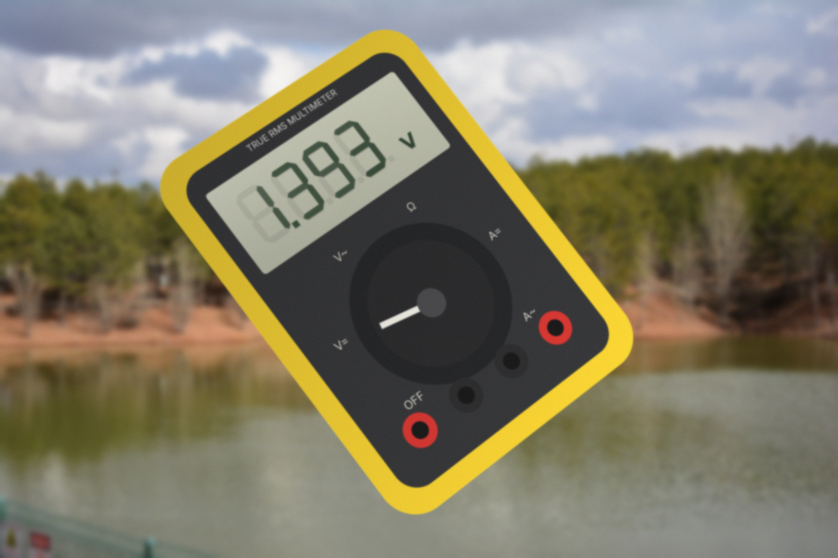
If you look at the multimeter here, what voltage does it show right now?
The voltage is 1.393 V
